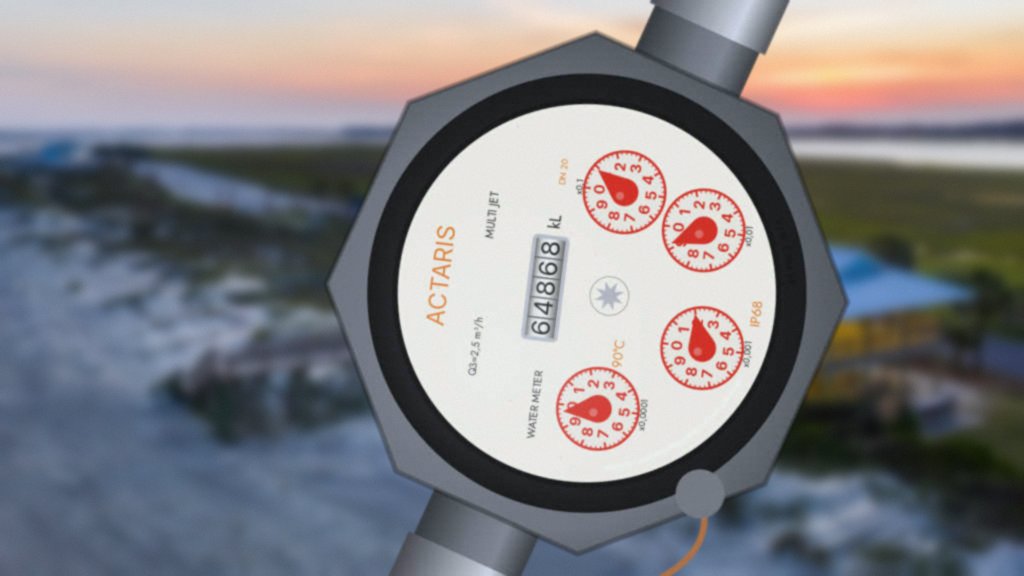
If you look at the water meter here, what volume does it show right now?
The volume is 64868.0919 kL
